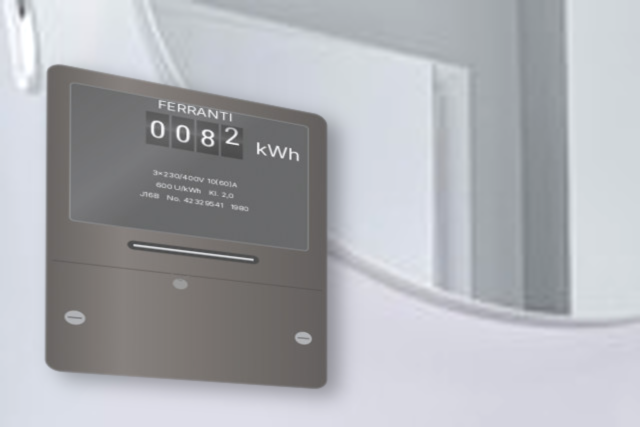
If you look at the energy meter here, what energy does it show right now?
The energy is 82 kWh
